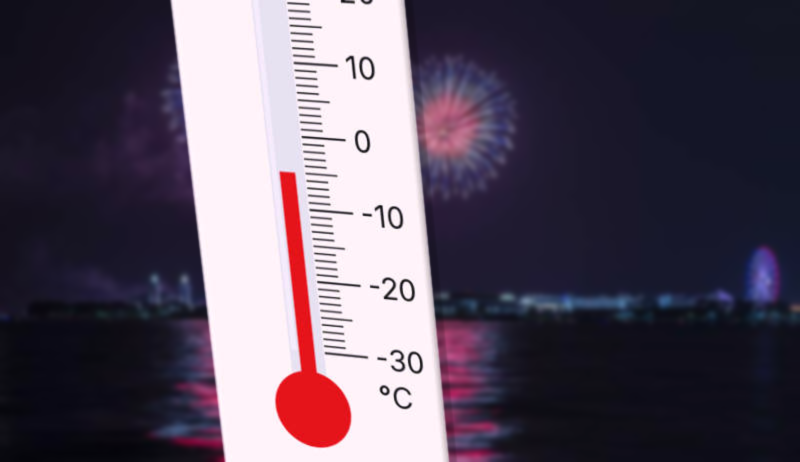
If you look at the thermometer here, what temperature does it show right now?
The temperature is -5 °C
